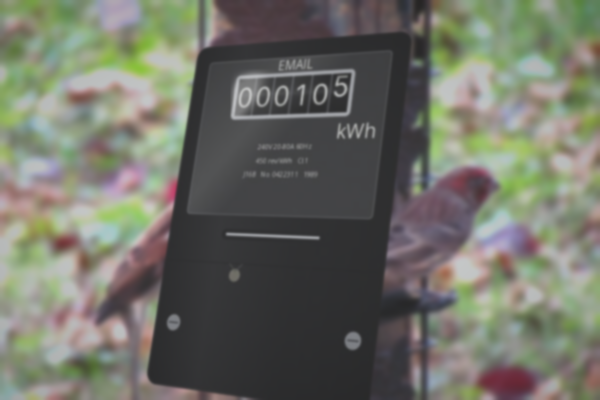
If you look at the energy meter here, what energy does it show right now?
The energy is 105 kWh
